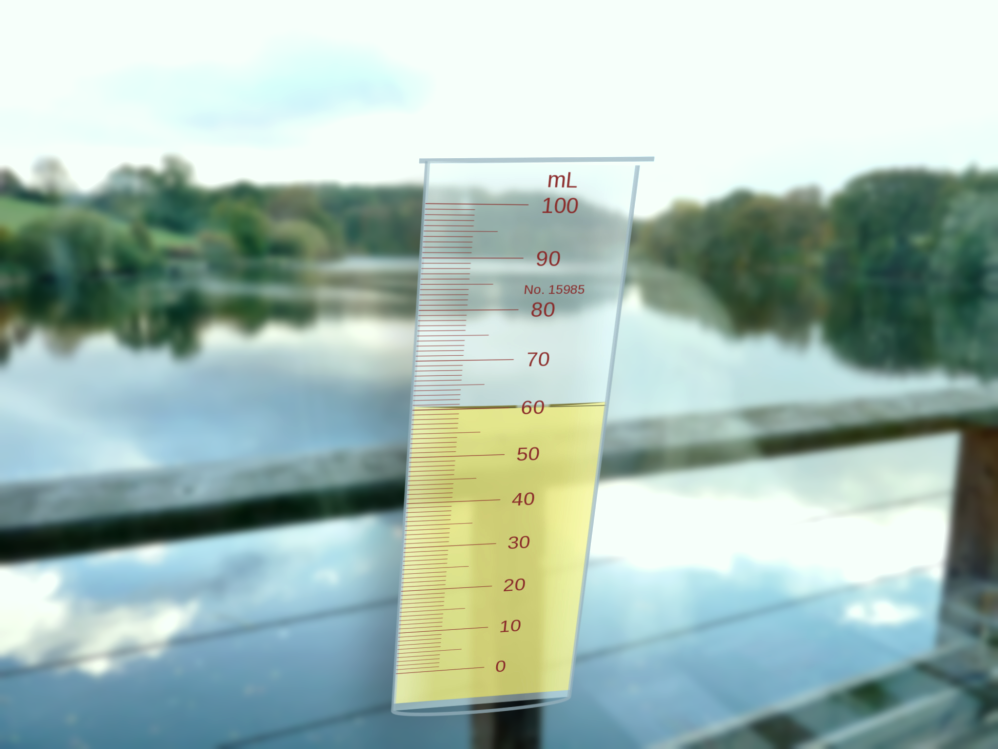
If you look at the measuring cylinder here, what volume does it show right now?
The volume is 60 mL
